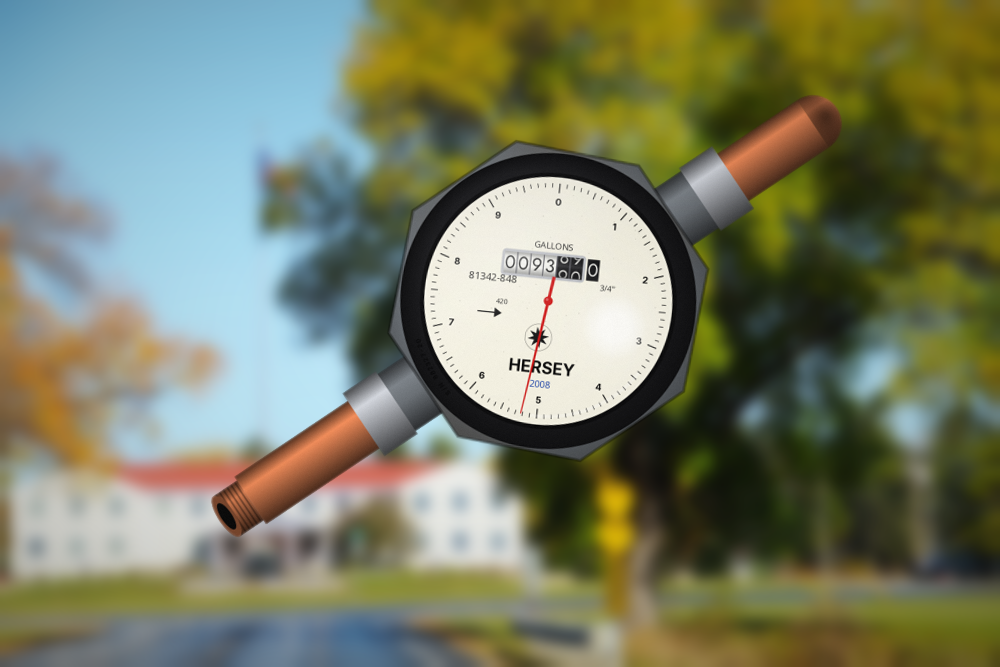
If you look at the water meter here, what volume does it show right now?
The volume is 93895.2 gal
